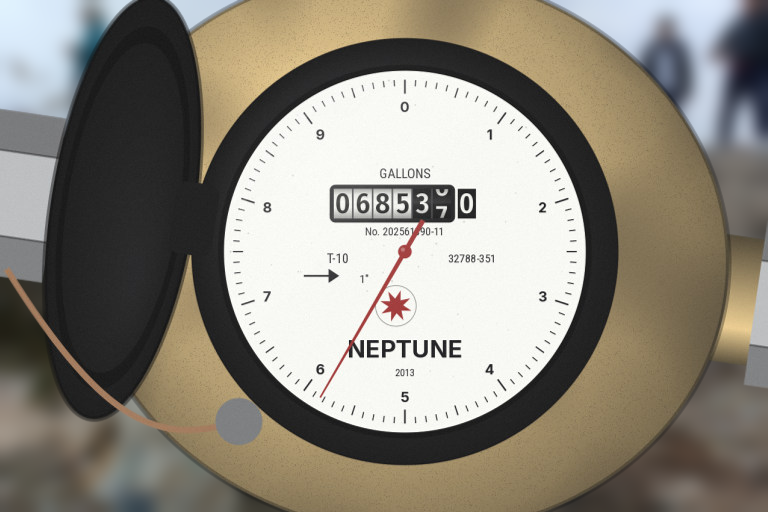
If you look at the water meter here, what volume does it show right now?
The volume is 685365.8 gal
